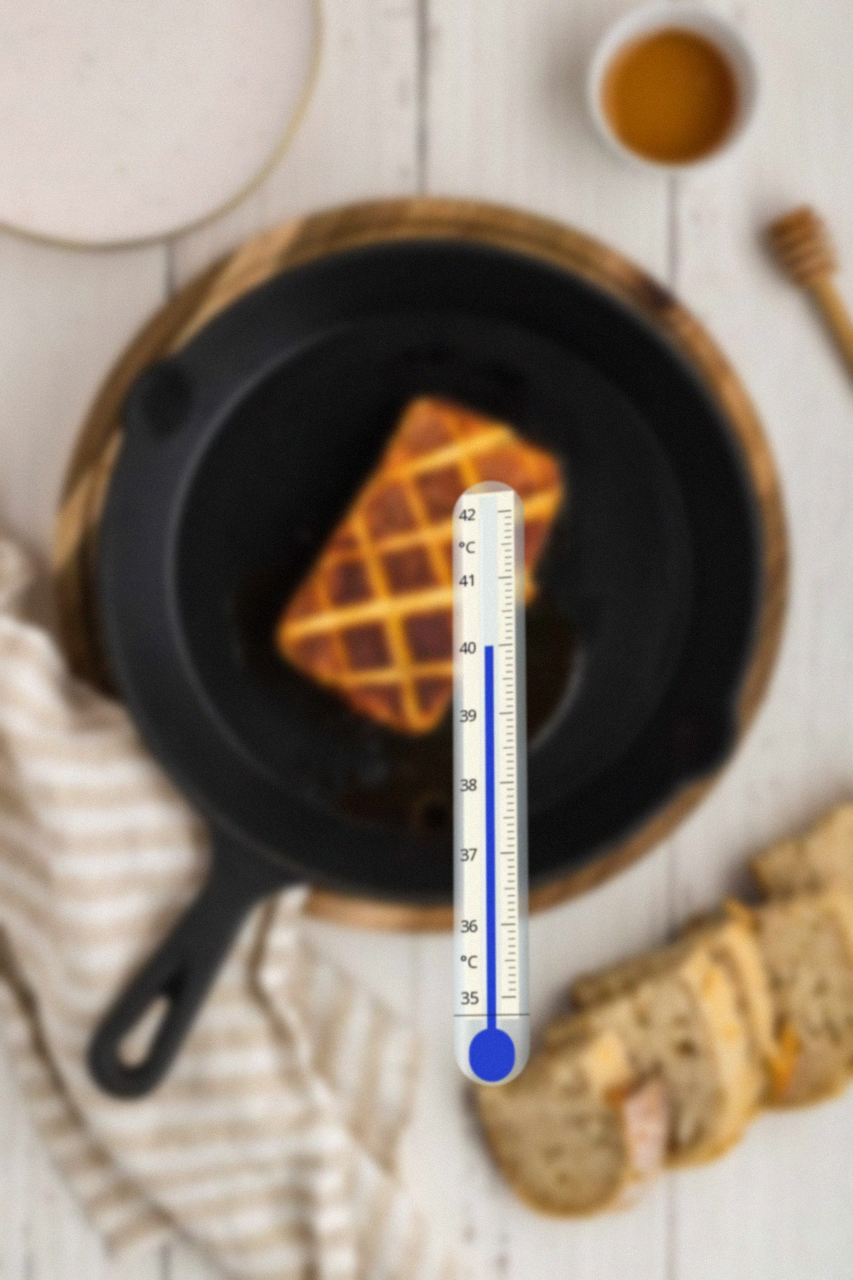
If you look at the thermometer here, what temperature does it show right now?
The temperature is 40 °C
